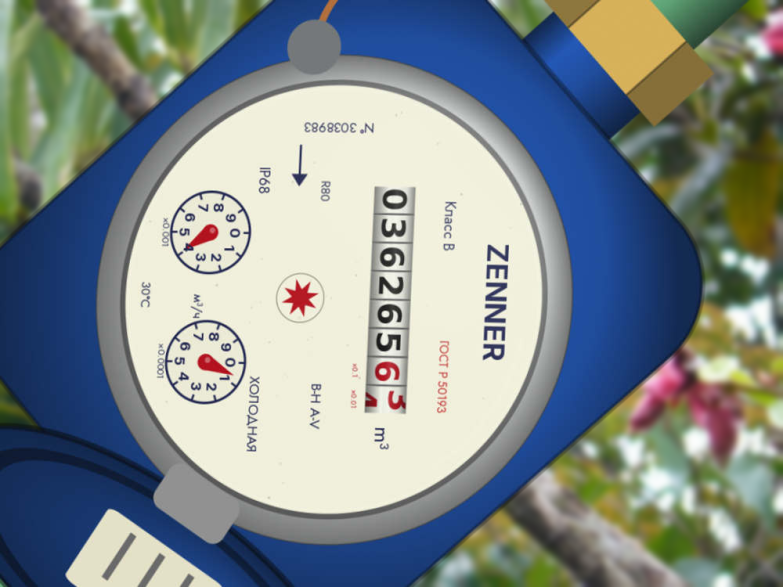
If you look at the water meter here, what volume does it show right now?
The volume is 36265.6340 m³
